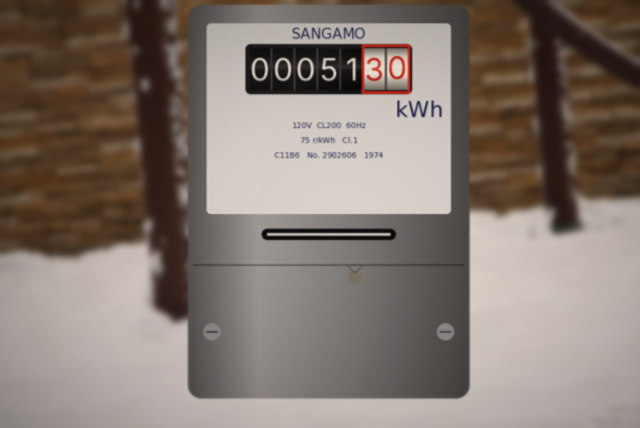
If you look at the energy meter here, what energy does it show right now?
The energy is 51.30 kWh
